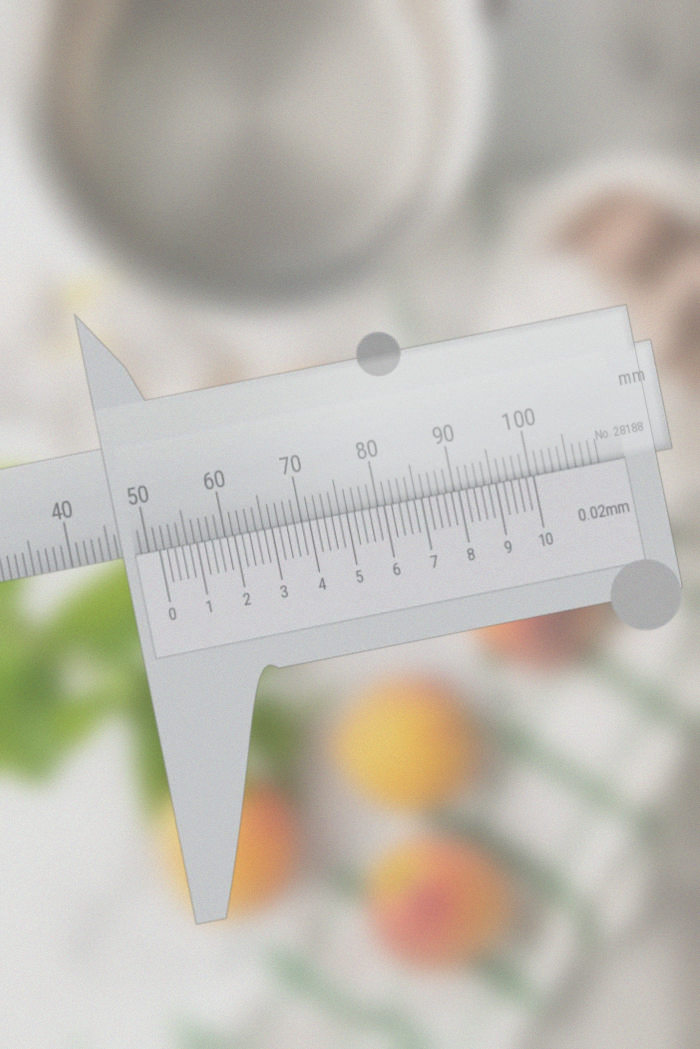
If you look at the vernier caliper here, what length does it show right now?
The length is 51.4 mm
